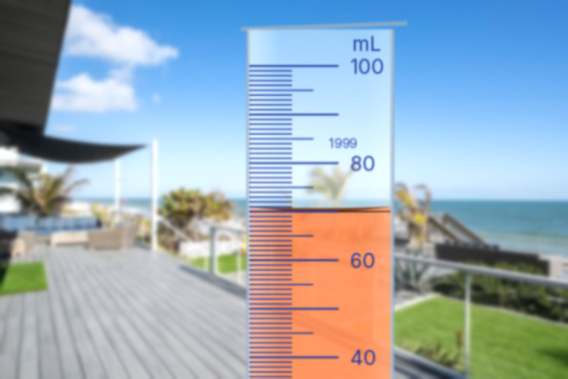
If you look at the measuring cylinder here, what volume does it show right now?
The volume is 70 mL
